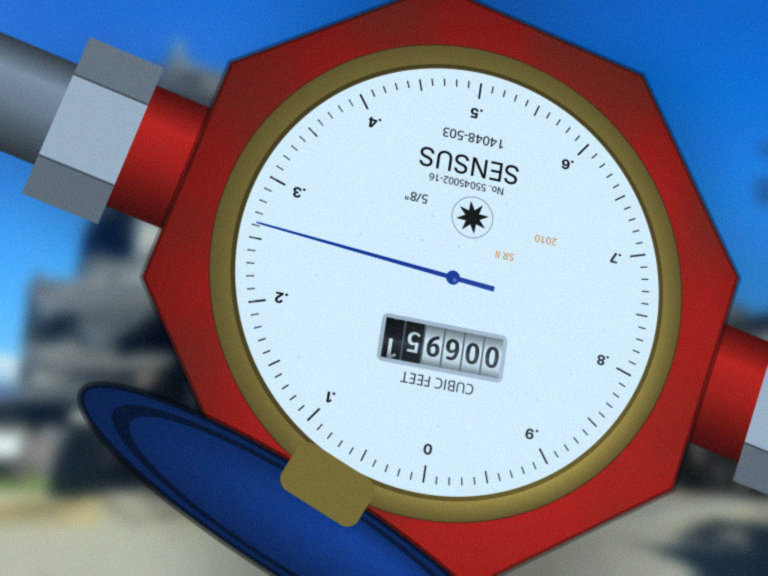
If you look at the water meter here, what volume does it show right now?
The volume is 6951.26 ft³
